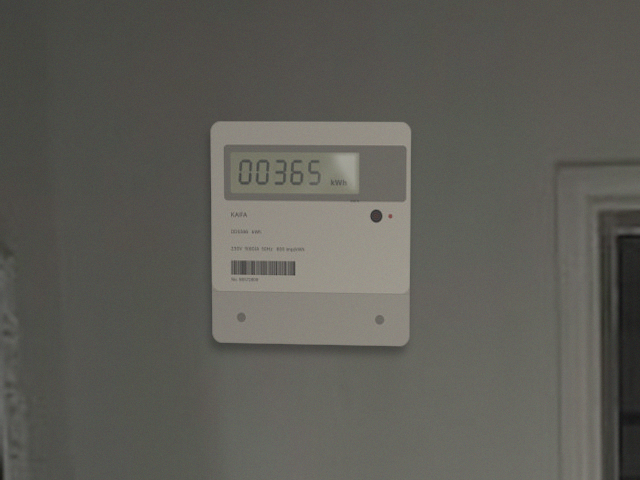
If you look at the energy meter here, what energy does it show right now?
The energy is 365 kWh
